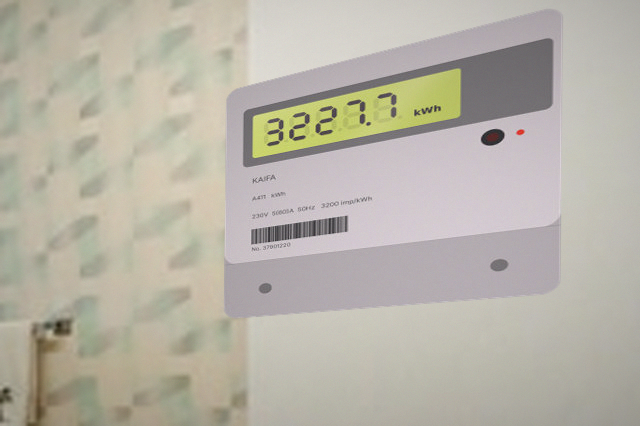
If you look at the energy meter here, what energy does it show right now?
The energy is 3227.7 kWh
